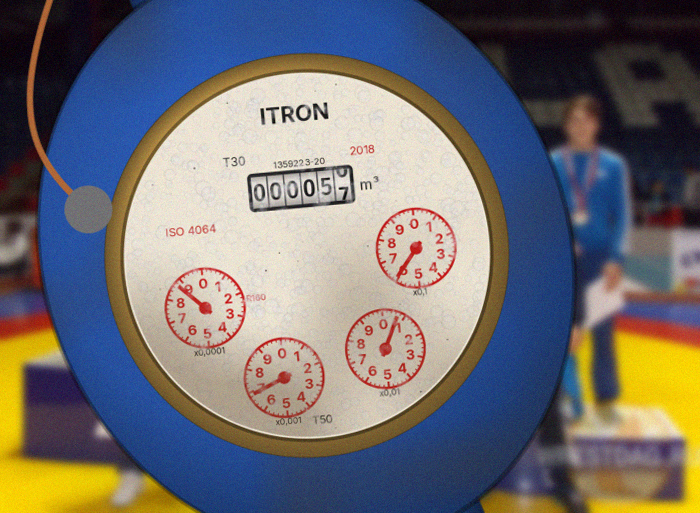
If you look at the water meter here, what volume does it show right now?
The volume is 56.6068 m³
